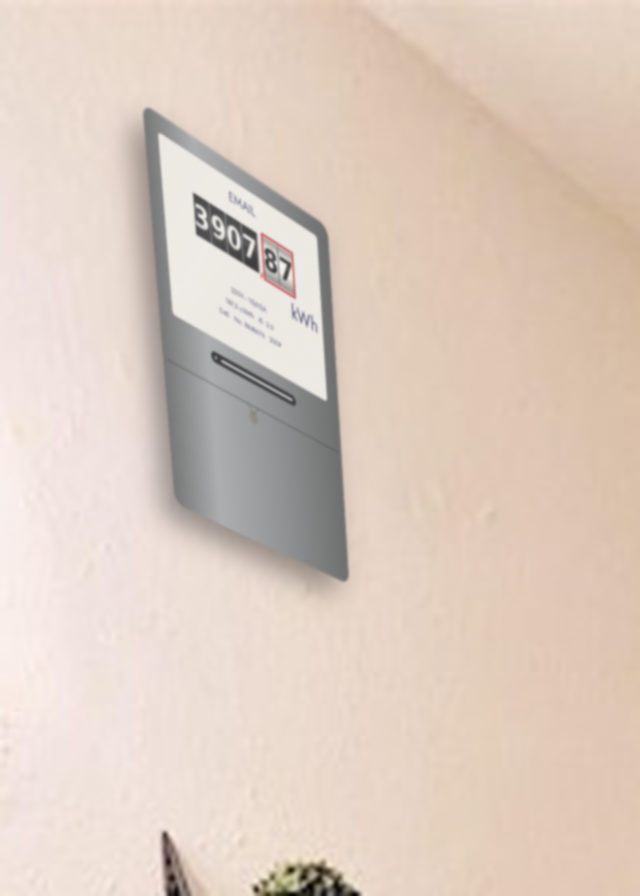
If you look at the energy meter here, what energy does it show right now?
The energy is 3907.87 kWh
